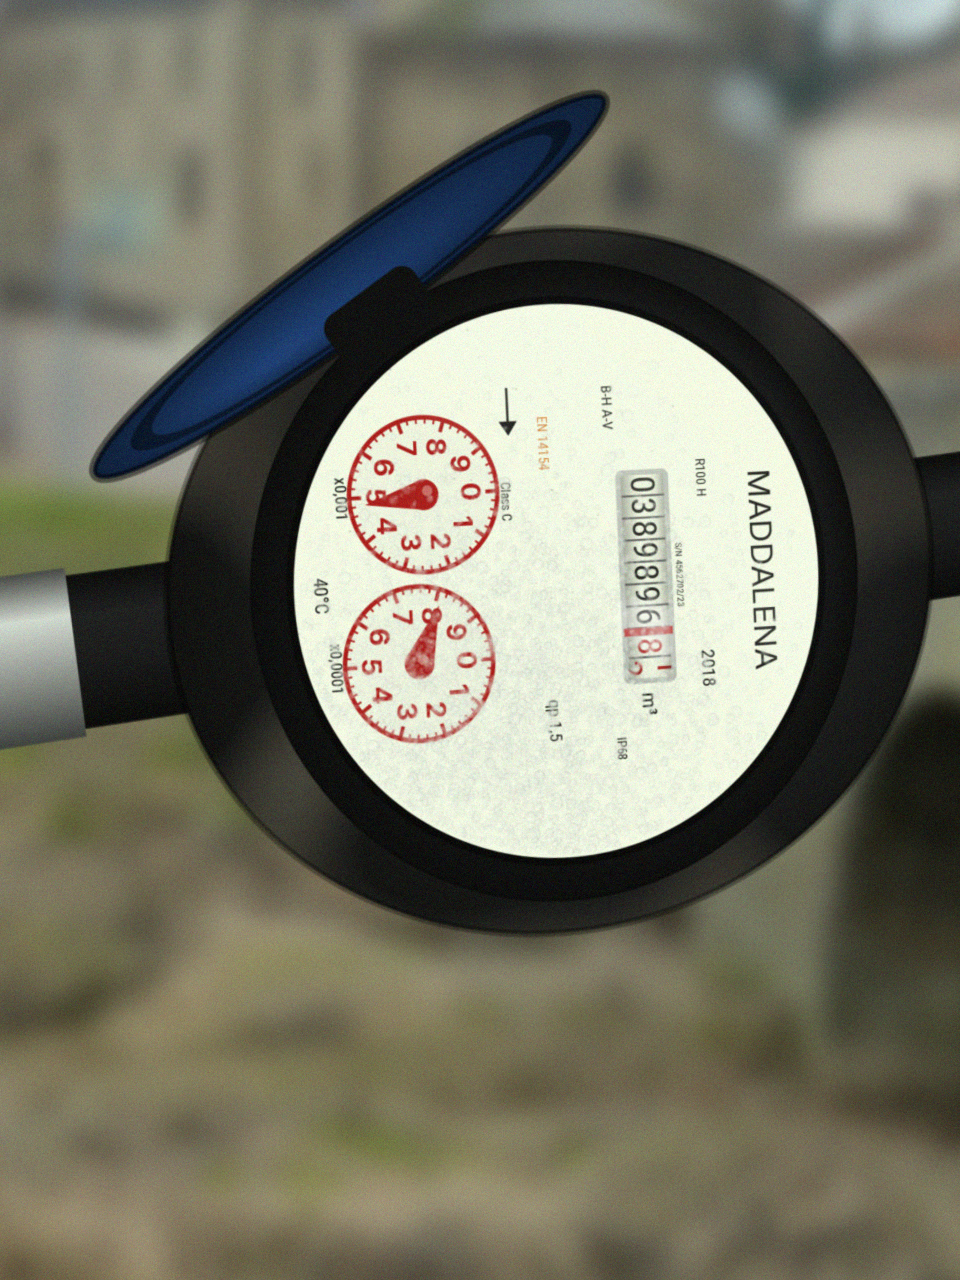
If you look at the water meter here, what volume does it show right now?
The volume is 389896.8148 m³
